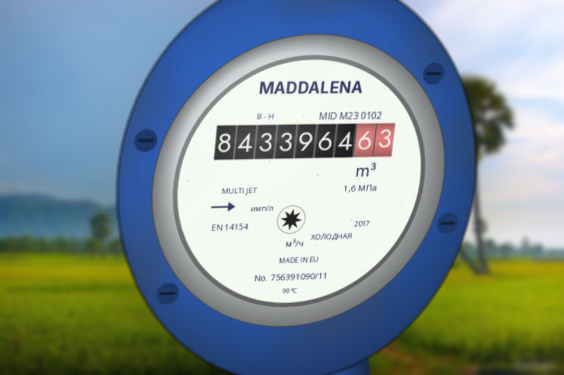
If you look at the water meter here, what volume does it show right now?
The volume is 8433964.63 m³
